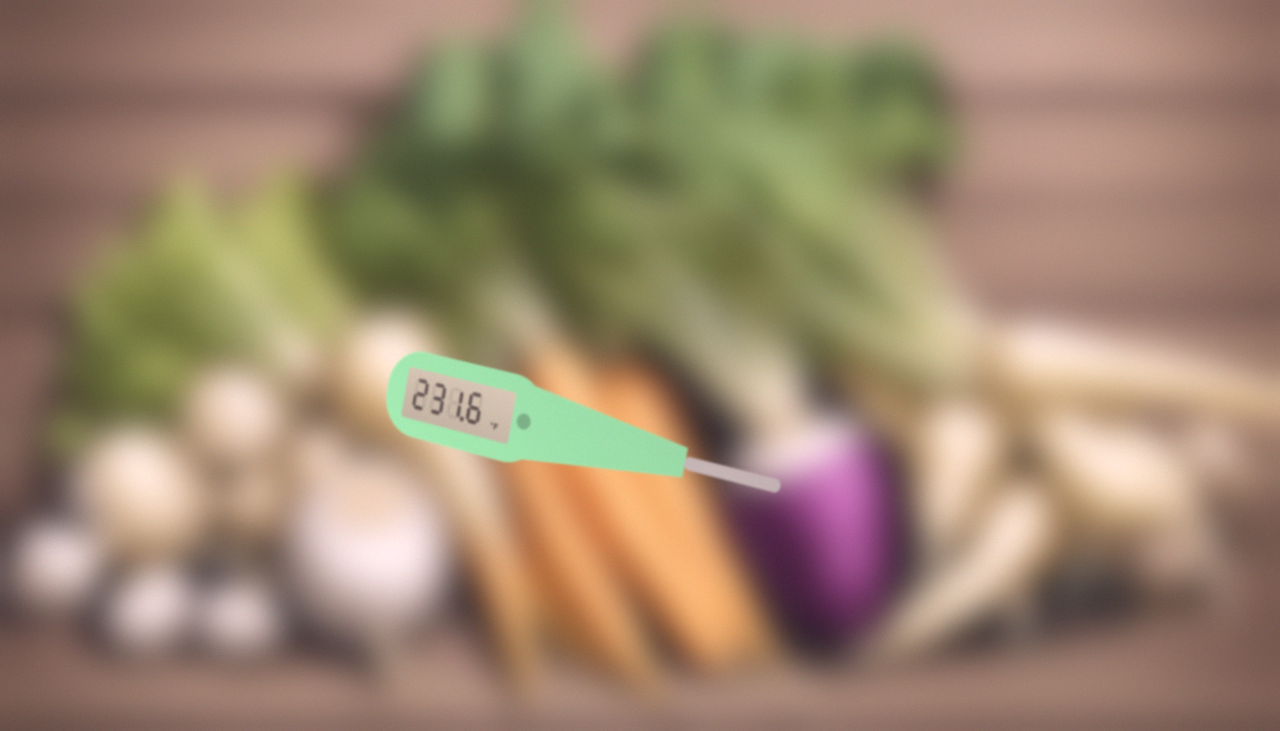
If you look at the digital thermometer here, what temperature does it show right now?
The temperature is 231.6 °F
